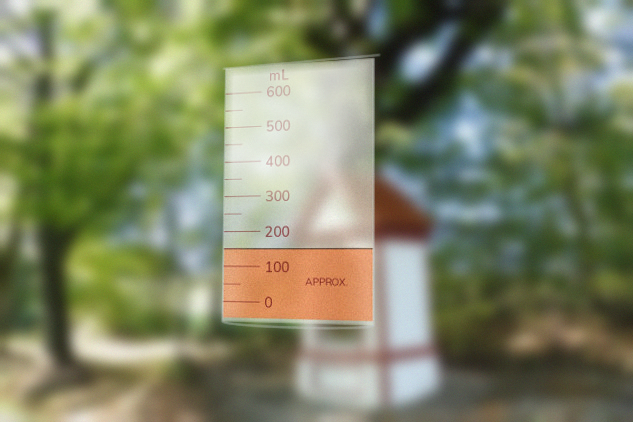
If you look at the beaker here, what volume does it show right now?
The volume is 150 mL
